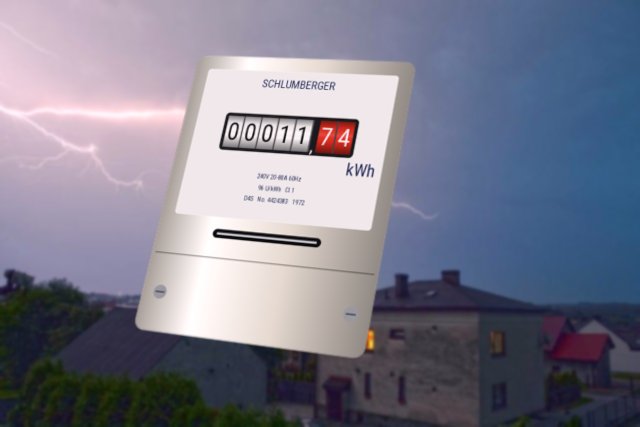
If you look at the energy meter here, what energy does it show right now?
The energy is 11.74 kWh
